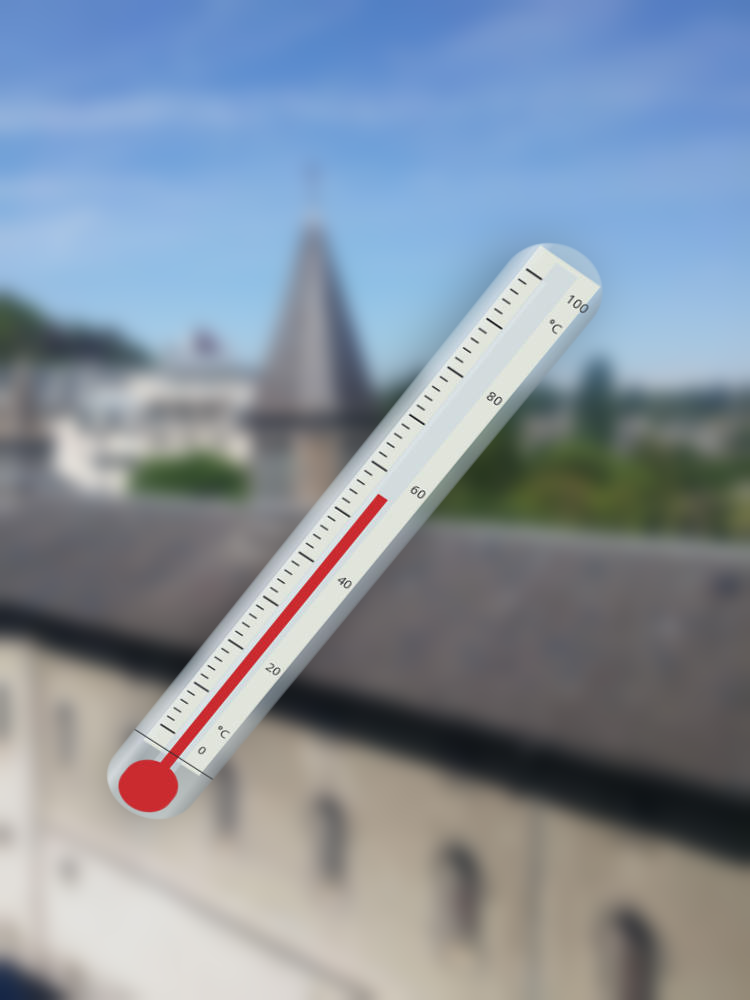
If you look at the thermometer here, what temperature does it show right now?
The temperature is 56 °C
